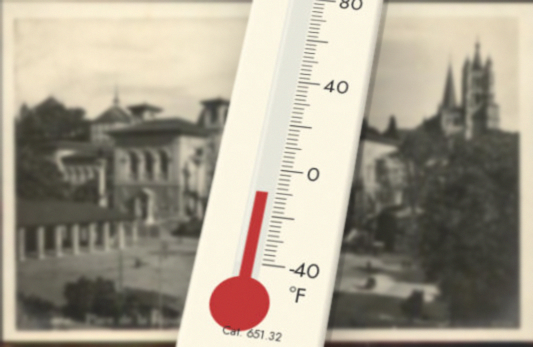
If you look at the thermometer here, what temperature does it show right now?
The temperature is -10 °F
